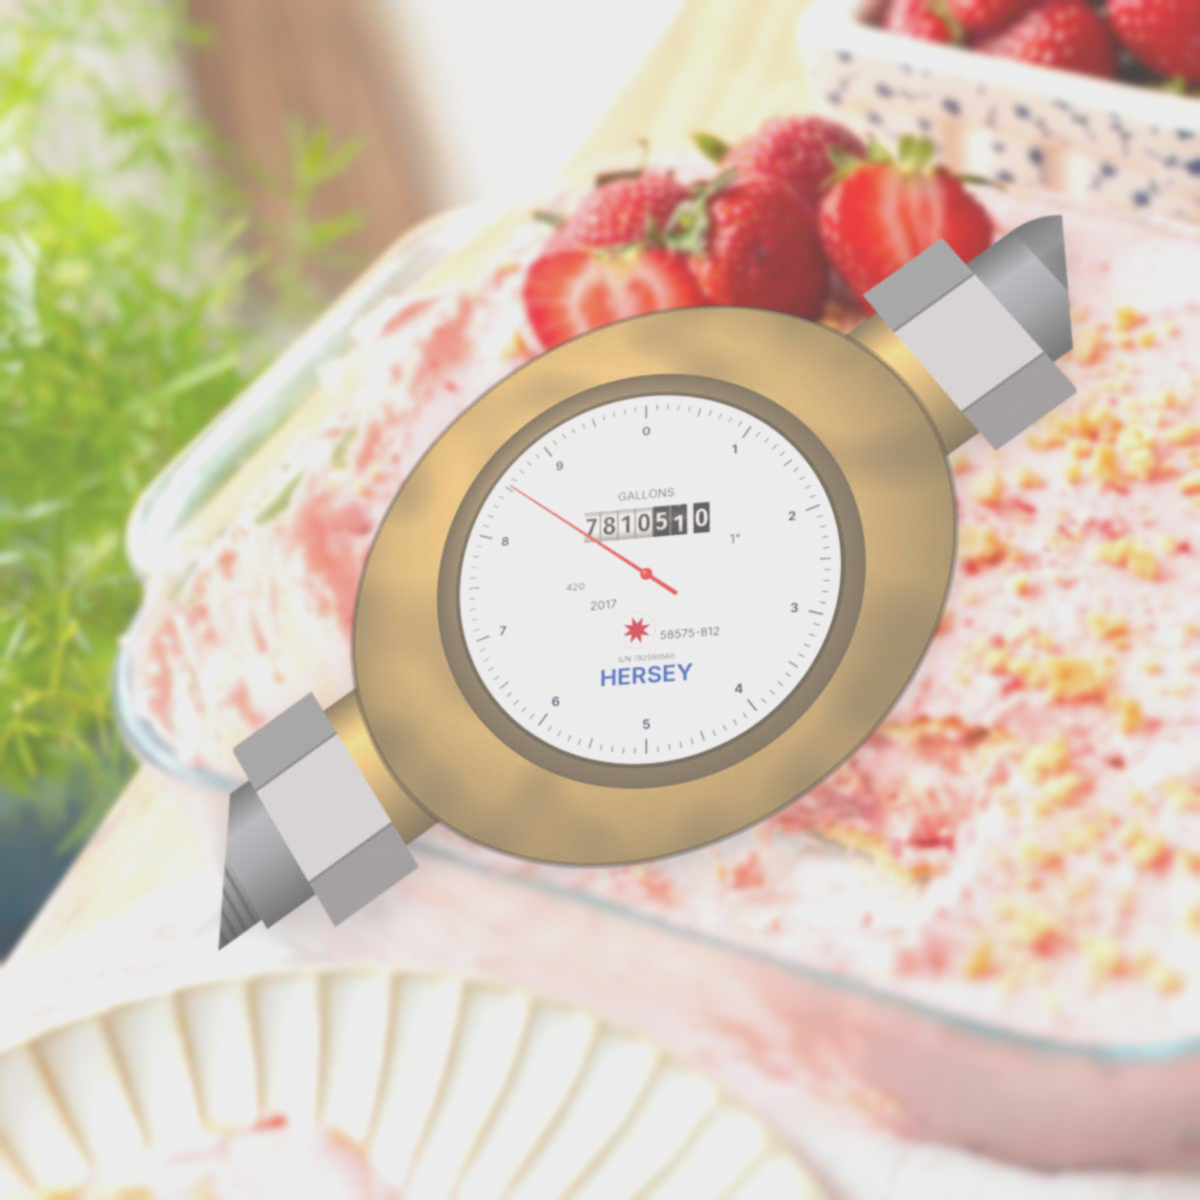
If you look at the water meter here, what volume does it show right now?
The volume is 7810508.5 gal
